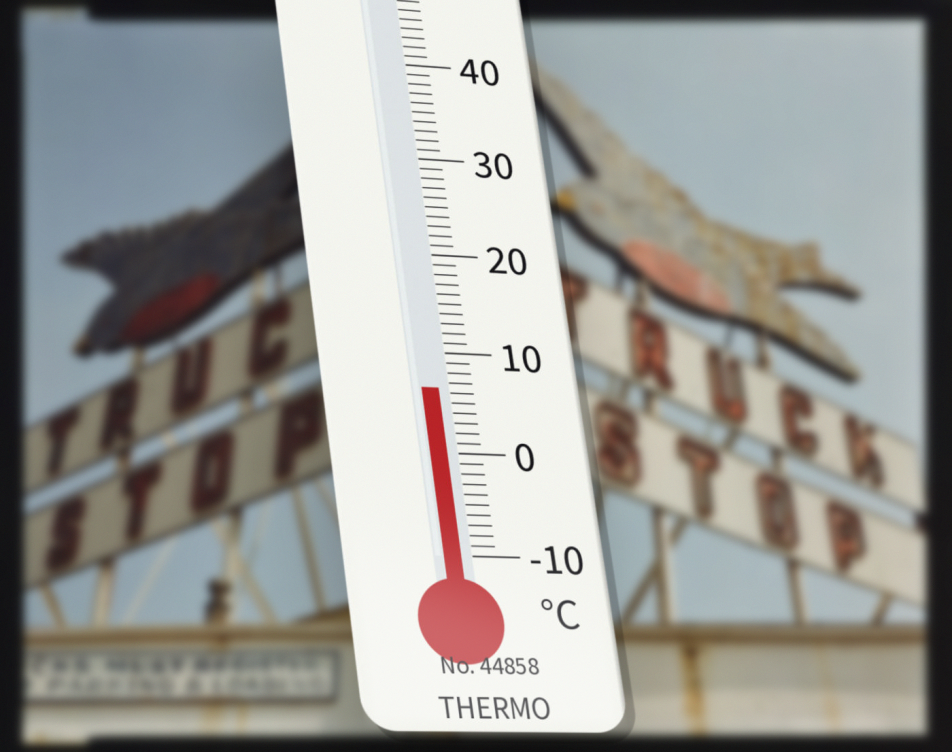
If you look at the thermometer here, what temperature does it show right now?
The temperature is 6.5 °C
